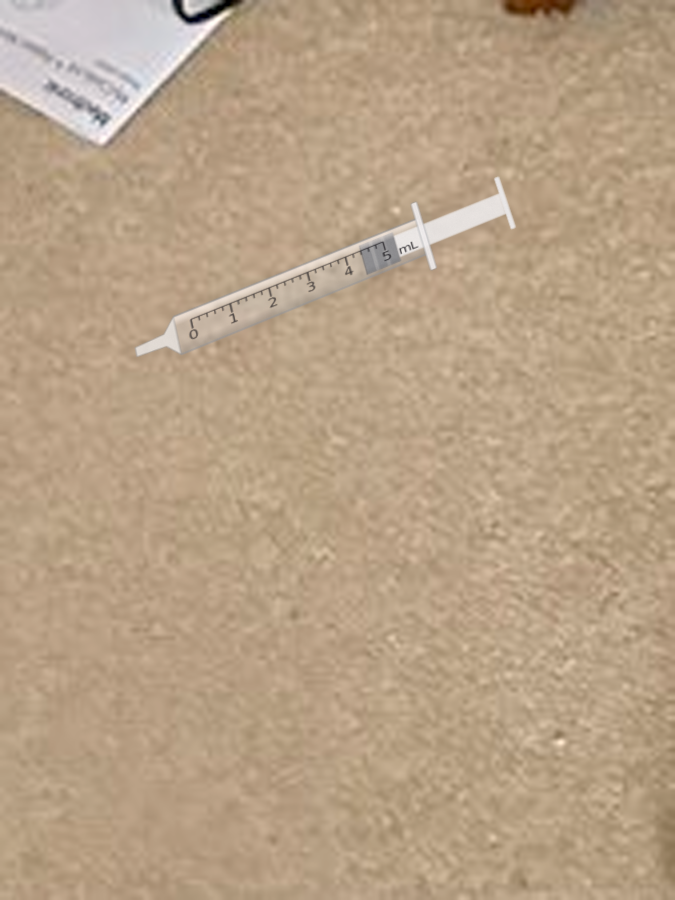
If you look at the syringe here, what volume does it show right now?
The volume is 4.4 mL
